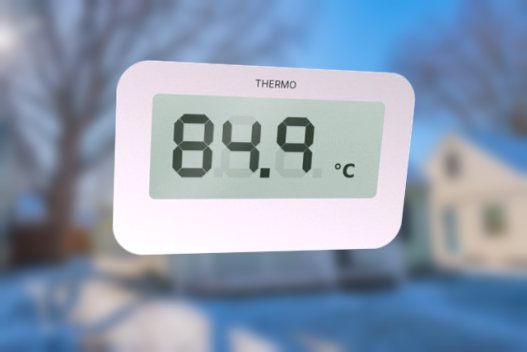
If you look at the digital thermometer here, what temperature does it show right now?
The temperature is 84.9 °C
